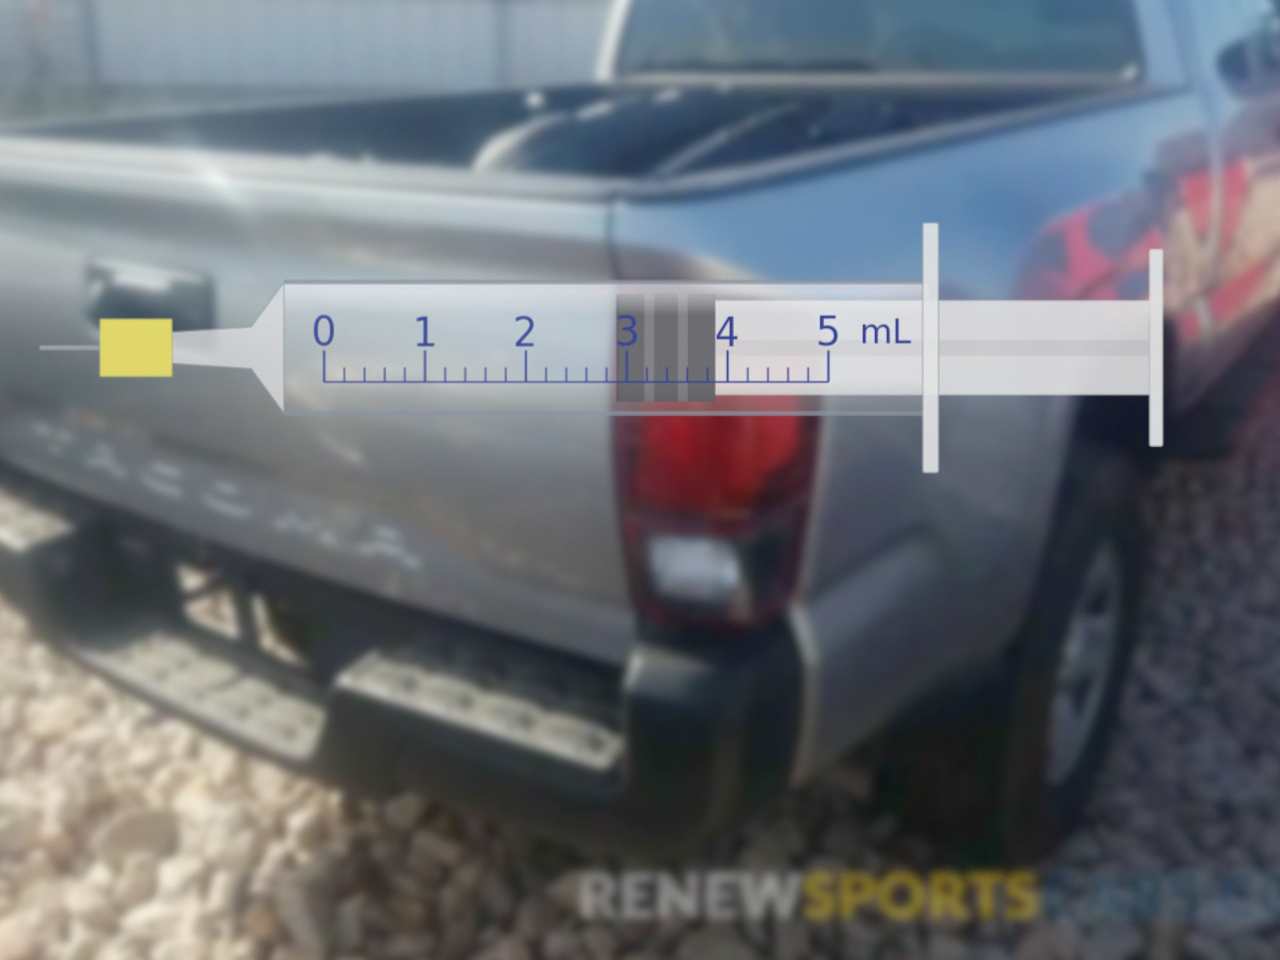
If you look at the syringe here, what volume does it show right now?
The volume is 2.9 mL
